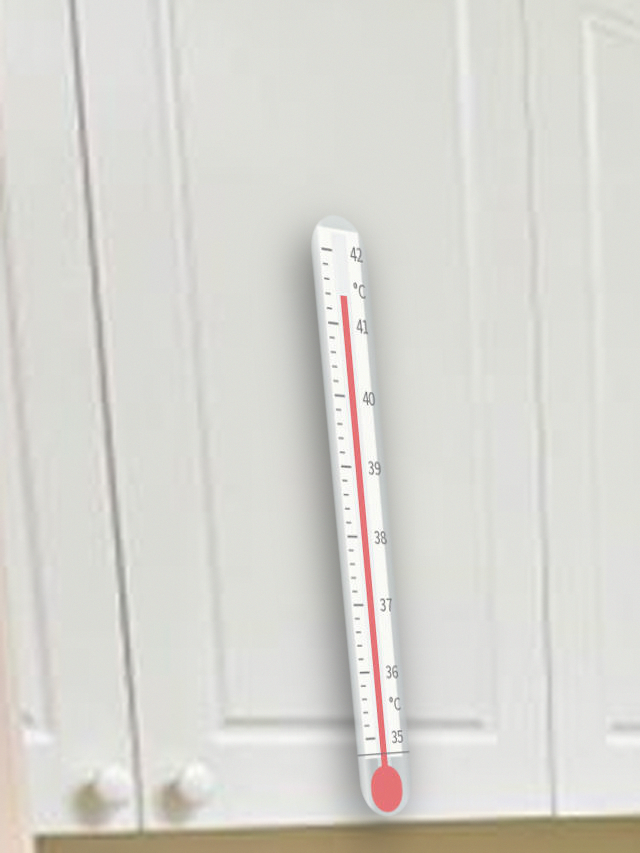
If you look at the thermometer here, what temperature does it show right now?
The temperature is 41.4 °C
